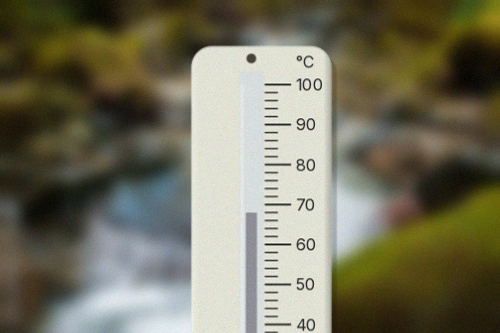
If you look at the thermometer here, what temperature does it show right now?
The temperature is 68 °C
